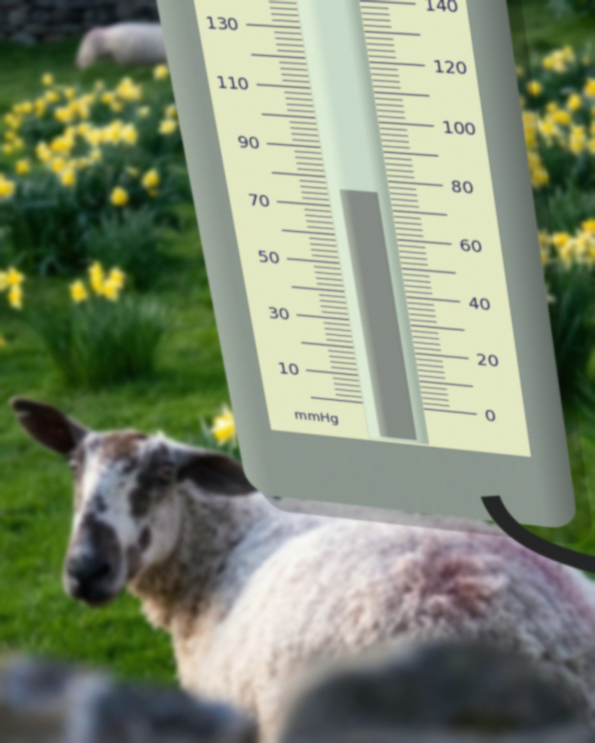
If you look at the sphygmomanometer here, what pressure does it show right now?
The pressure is 76 mmHg
